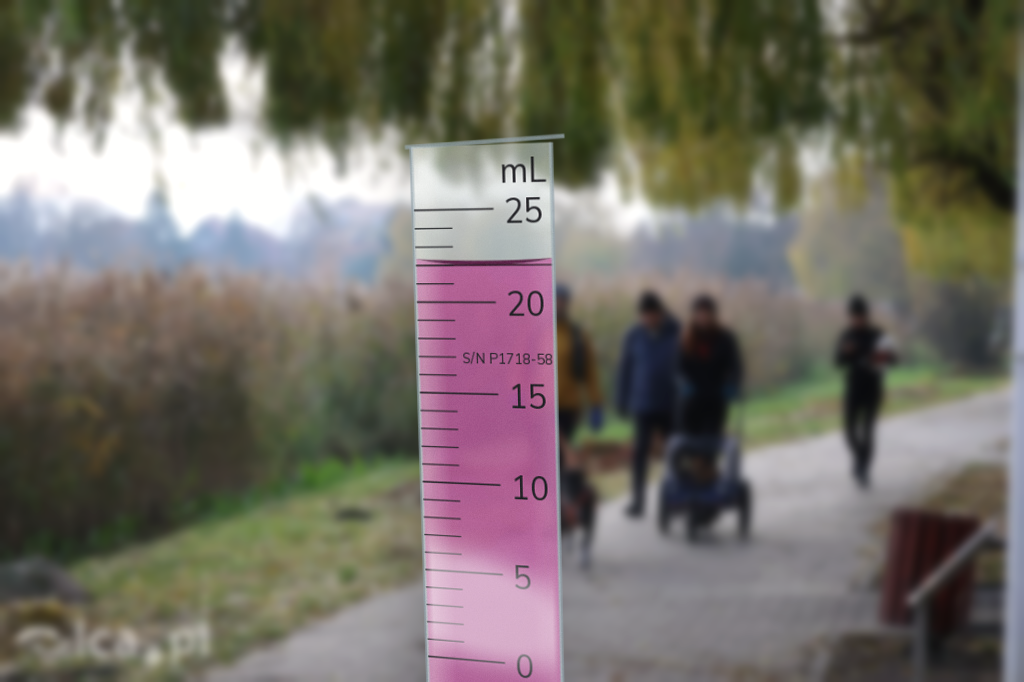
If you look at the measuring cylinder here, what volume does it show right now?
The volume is 22 mL
